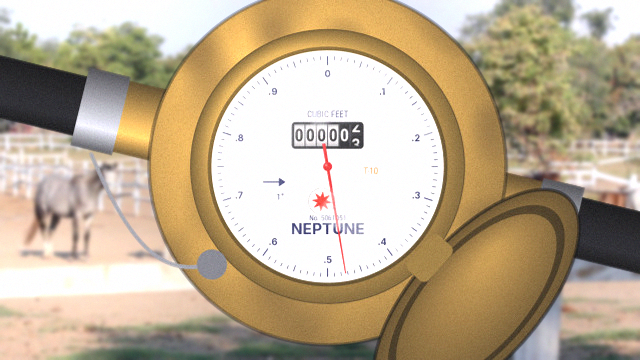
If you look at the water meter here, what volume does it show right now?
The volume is 2.47 ft³
